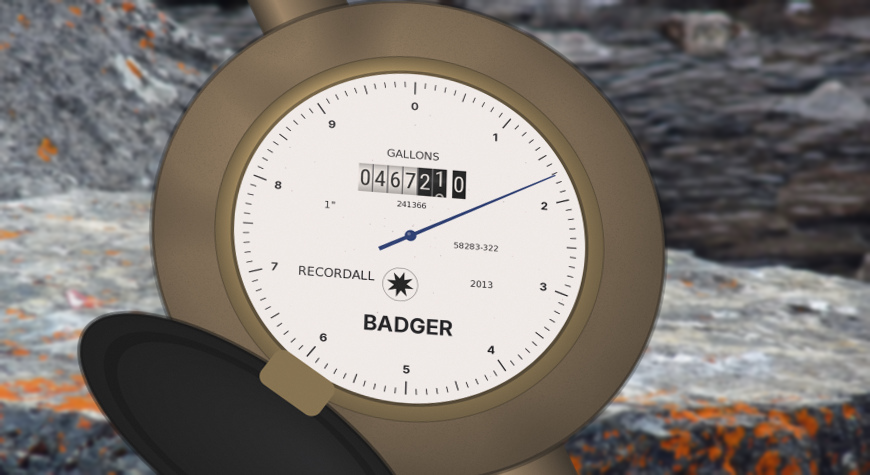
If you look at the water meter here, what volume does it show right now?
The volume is 467211.7 gal
